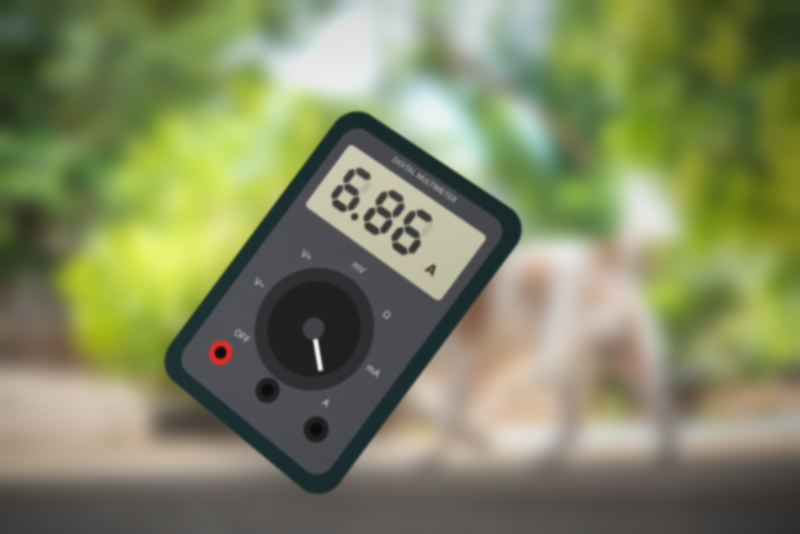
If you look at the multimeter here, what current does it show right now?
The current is 6.86 A
